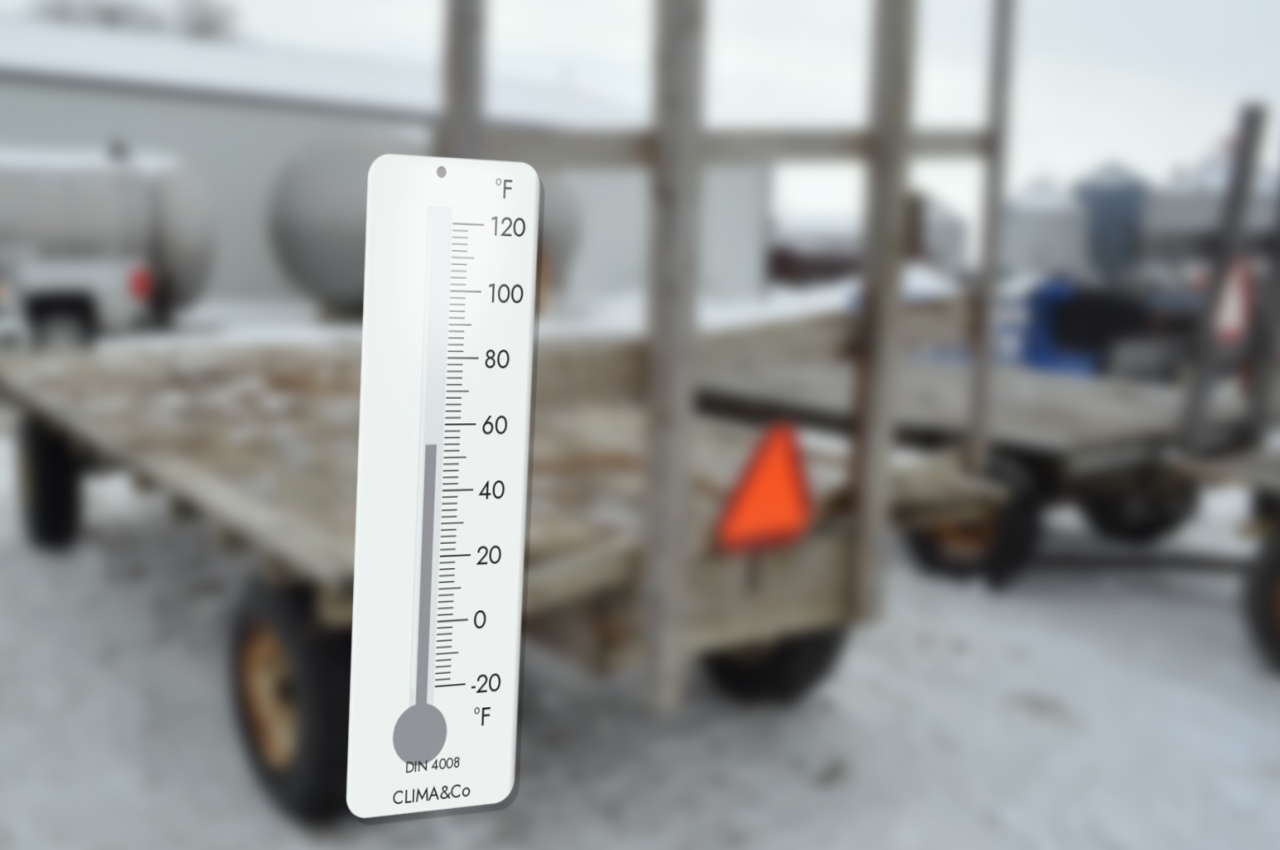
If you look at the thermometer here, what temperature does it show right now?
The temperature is 54 °F
